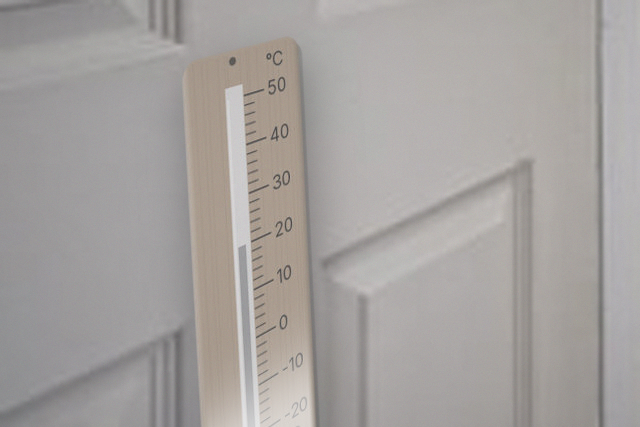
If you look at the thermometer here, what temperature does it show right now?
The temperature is 20 °C
